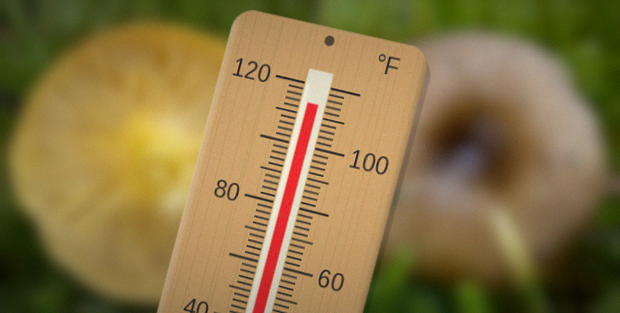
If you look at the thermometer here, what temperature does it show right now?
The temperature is 114 °F
